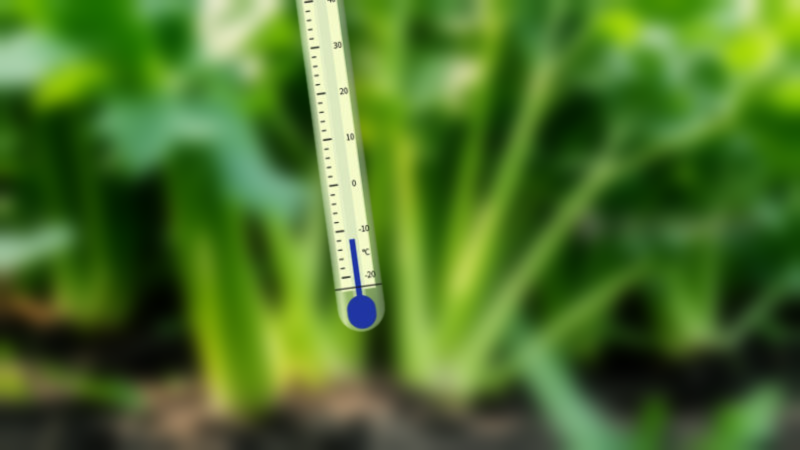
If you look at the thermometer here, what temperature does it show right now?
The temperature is -12 °C
